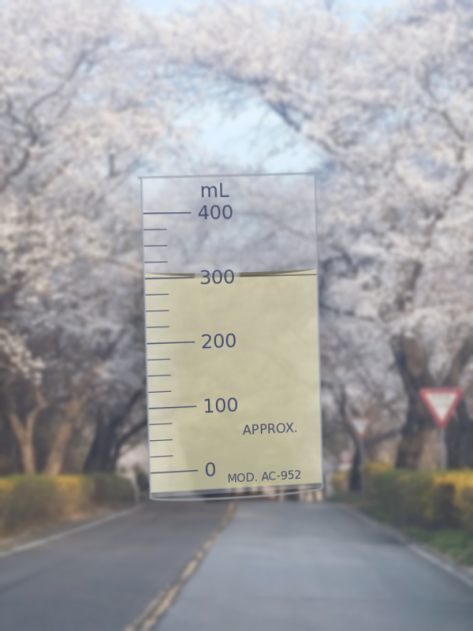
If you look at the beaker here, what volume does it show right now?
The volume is 300 mL
